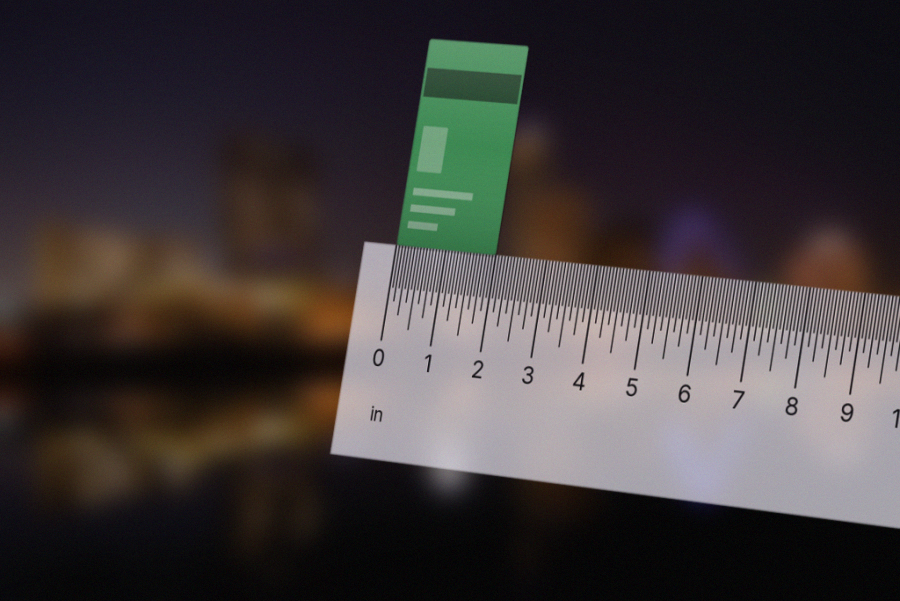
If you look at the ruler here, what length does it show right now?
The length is 2 in
